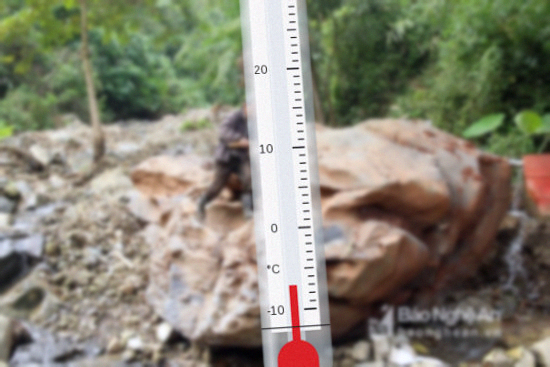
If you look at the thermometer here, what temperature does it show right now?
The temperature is -7 °C
